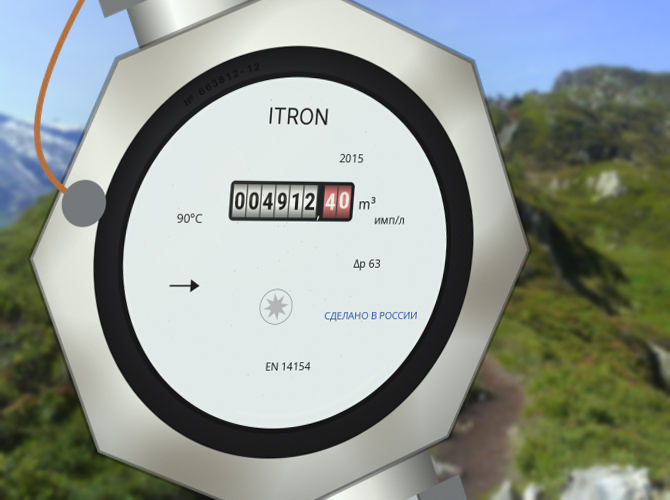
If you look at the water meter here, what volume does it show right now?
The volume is 4912.40 m³
